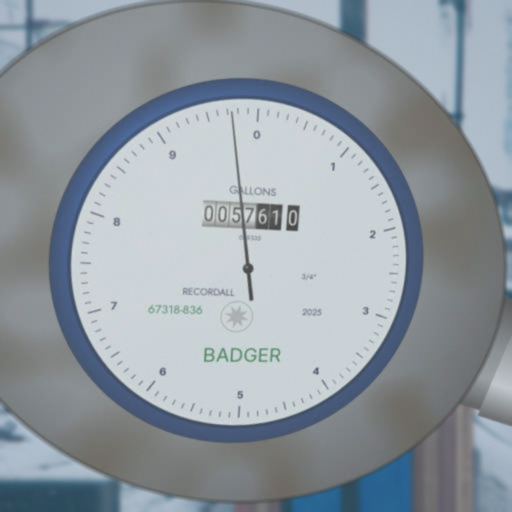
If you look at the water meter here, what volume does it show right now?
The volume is 57609.7 gal
